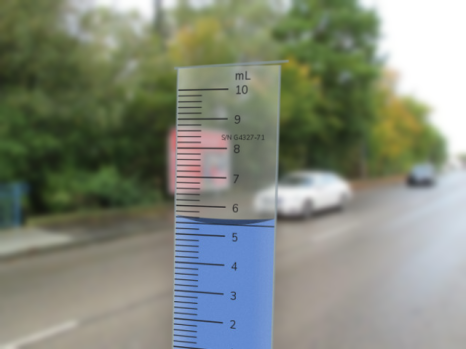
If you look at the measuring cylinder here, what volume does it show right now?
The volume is 5.4 mL
